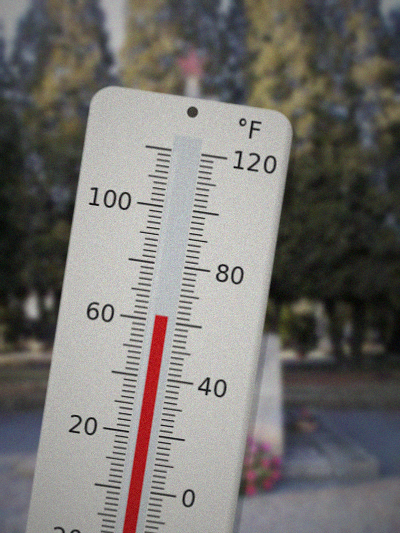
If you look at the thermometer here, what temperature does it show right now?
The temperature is 62 °F
